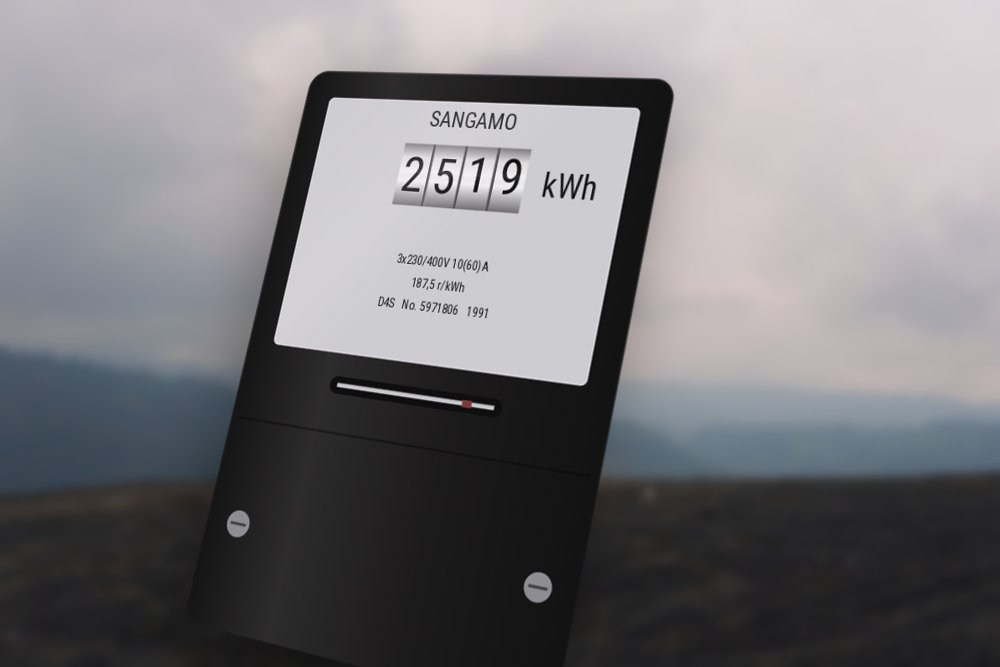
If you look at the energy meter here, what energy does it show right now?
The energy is 2519 kWh
